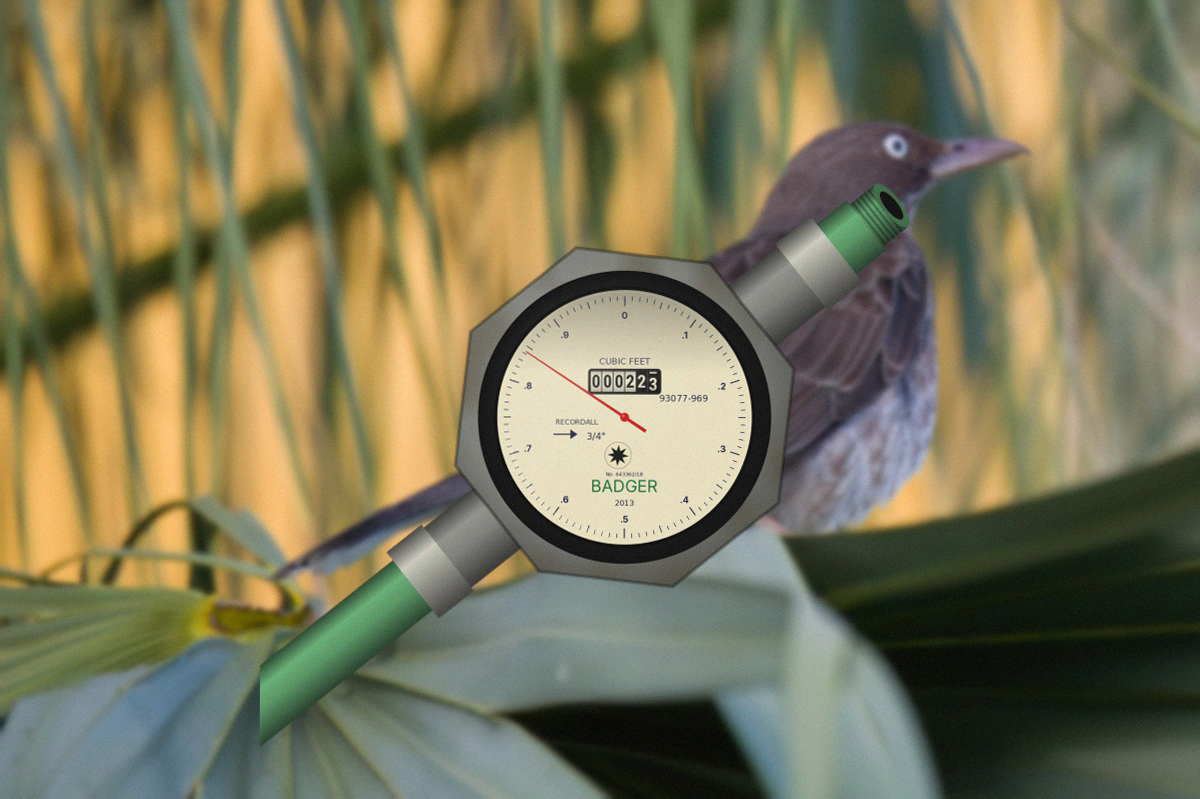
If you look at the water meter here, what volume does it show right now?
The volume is 222.84 ft³
